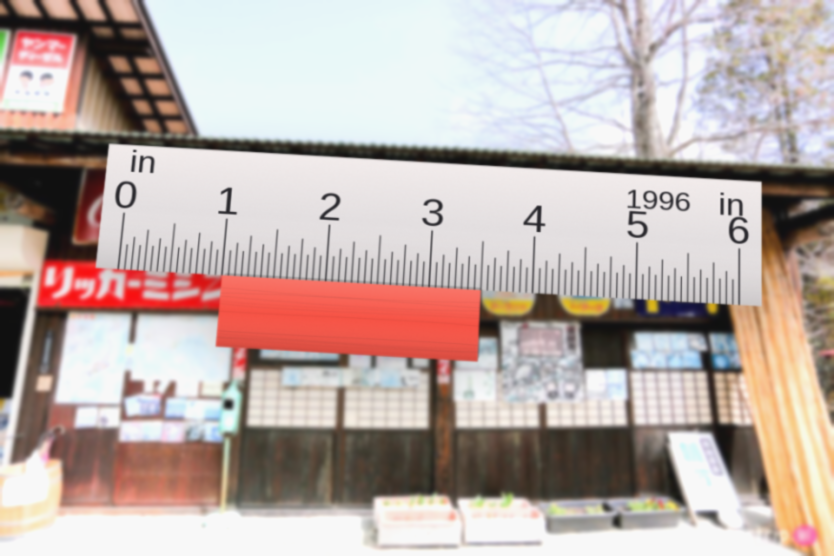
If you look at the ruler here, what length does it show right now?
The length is 2.5 in
